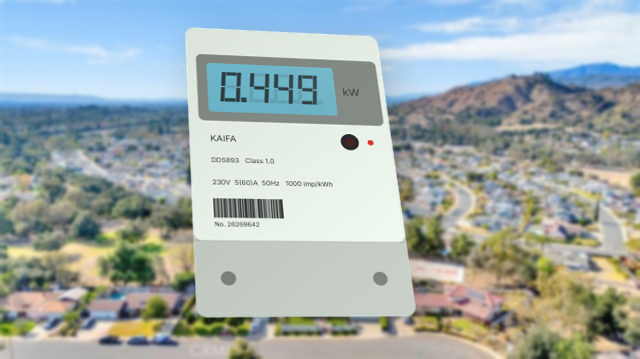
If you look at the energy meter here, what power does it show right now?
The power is 0.449 kW
